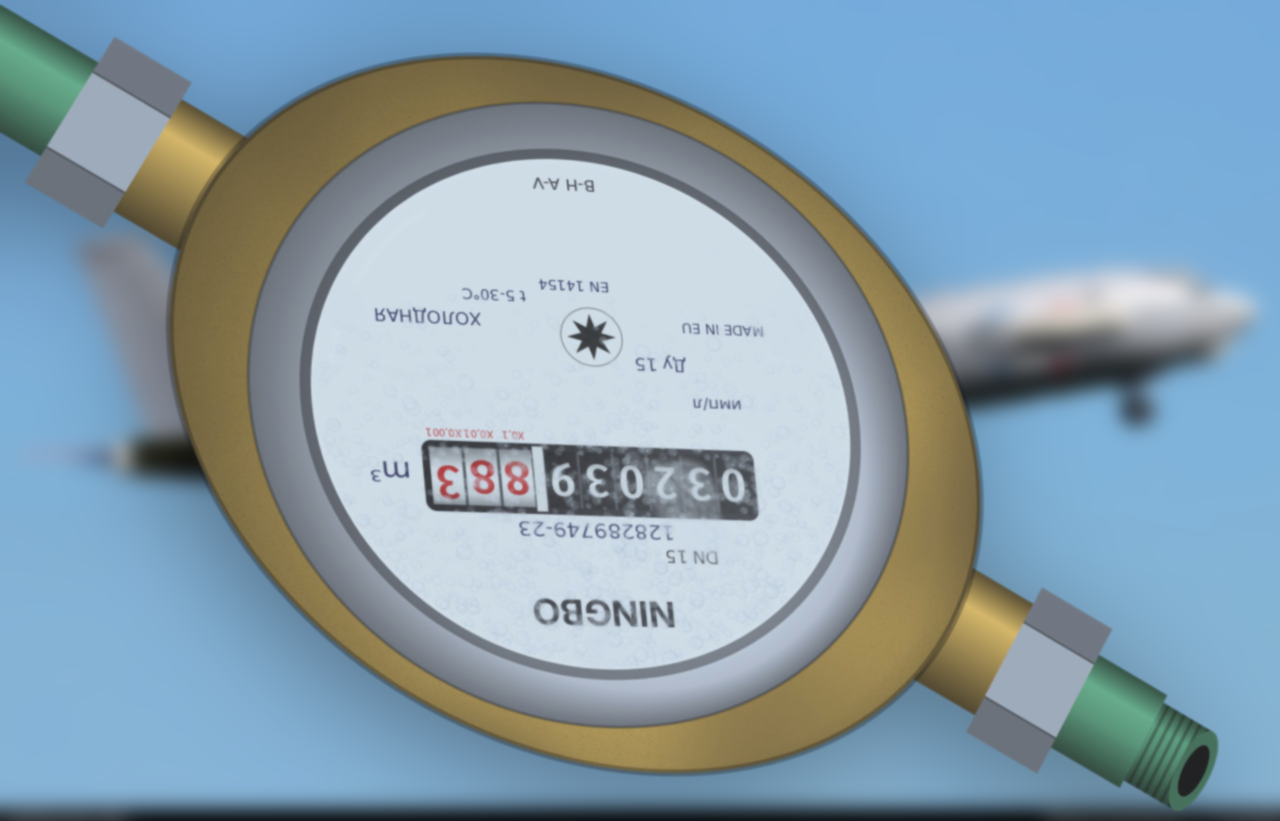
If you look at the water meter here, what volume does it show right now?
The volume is 32039.883 m³
